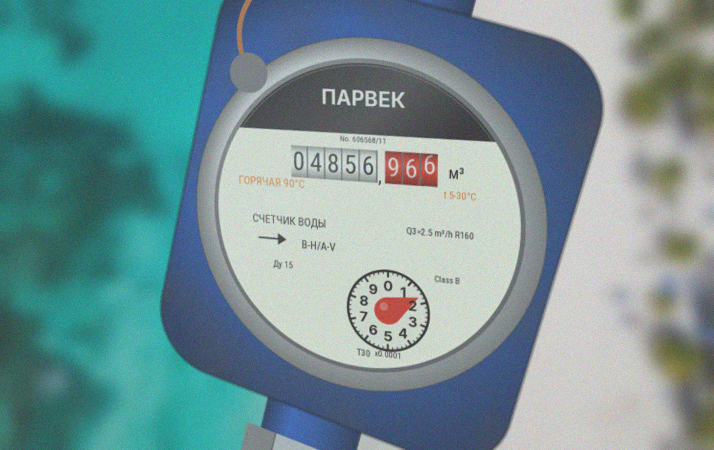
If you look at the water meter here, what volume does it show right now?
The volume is 4856.9661 m³
